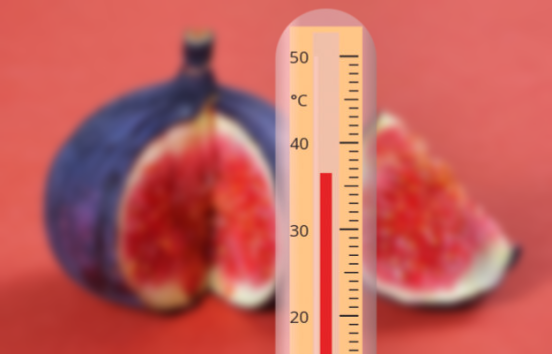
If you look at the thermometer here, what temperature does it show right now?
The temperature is 36.5 °C
